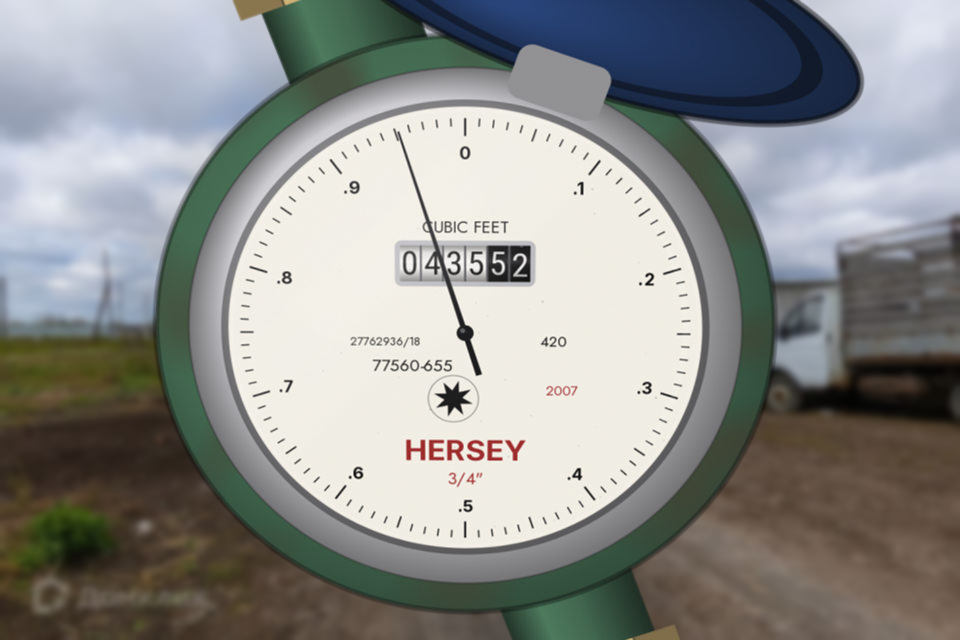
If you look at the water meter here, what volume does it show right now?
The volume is 43551.95 ft³
